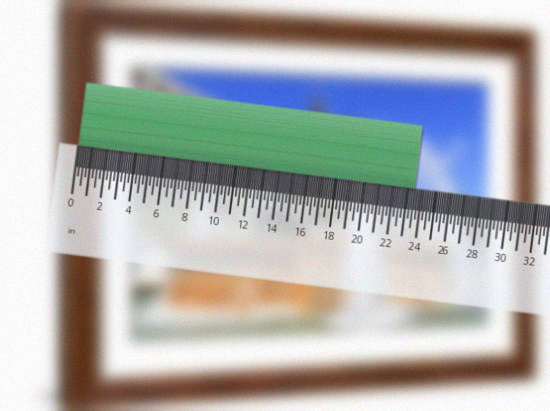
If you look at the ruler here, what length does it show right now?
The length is 23.5 in
